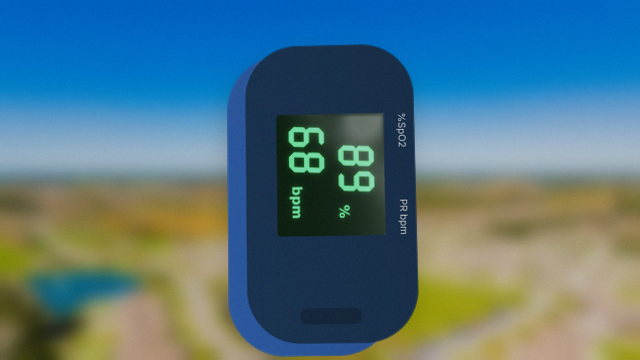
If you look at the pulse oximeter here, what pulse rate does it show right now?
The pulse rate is 68 bpm
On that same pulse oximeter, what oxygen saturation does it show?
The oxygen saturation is 89 %
